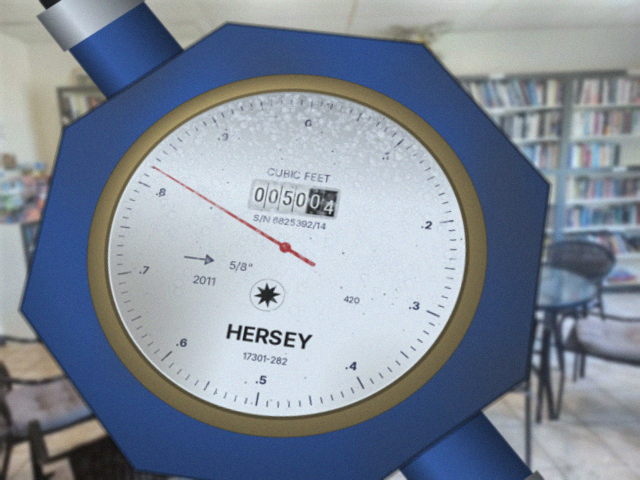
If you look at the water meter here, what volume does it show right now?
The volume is 5003.82 ft³
